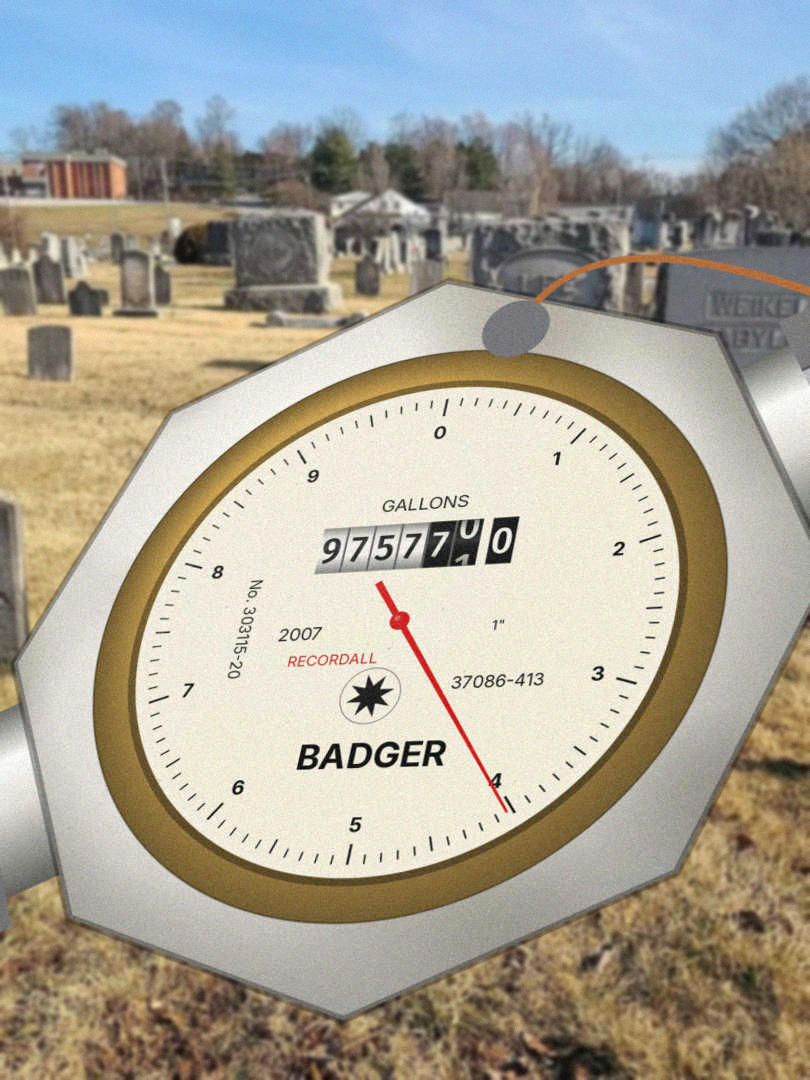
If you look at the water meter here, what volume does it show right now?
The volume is 9757704.0 gal
